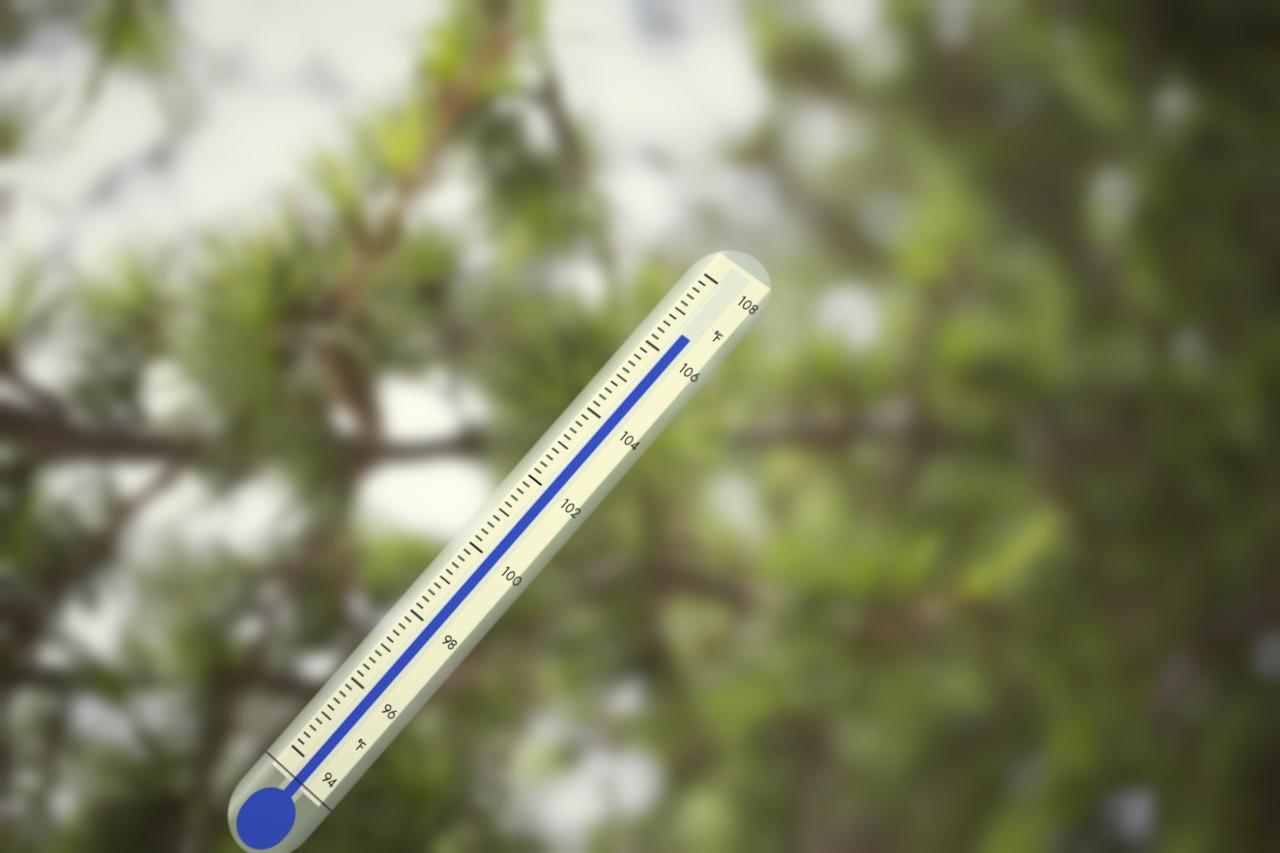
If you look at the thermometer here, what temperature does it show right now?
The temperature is 106.6 °F
